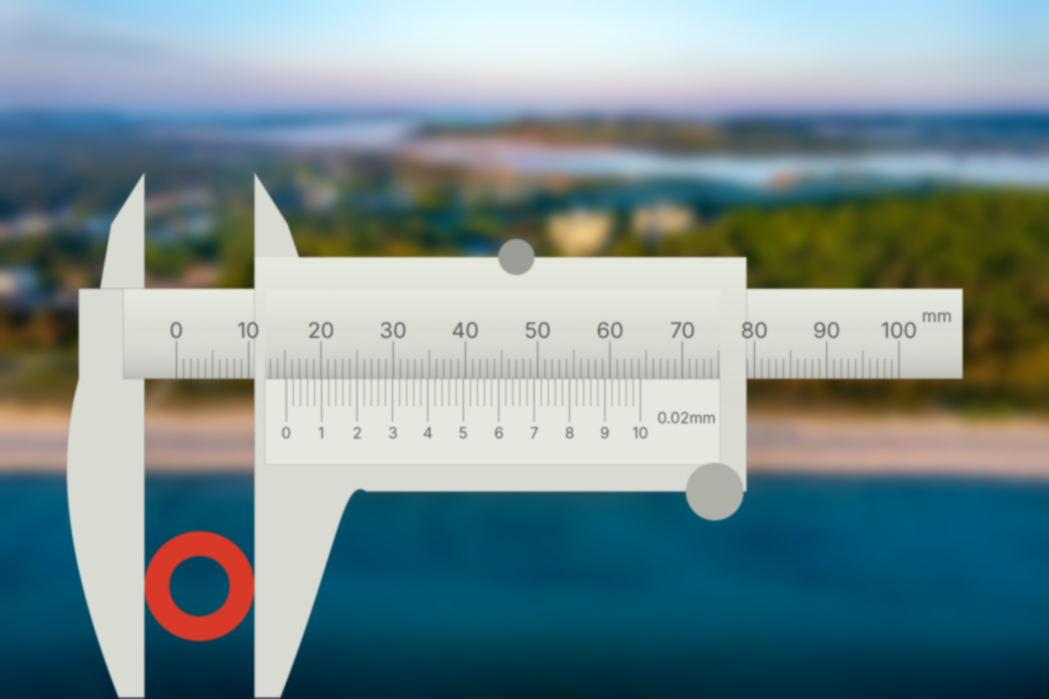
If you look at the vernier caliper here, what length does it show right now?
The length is 15.2 mm
